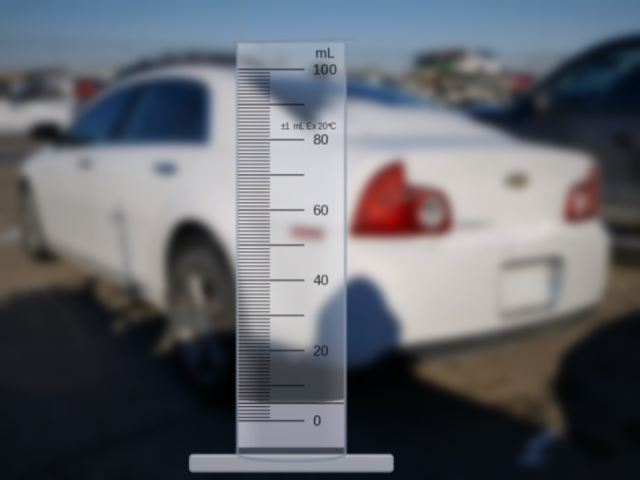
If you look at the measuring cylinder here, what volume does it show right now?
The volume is 5 mL
